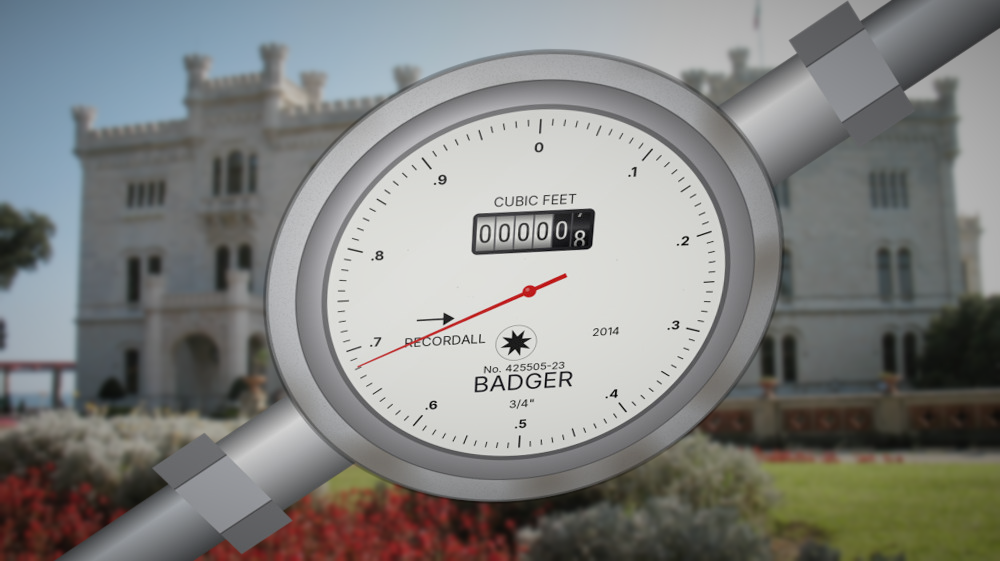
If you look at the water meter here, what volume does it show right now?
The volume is 7.68 ft³
